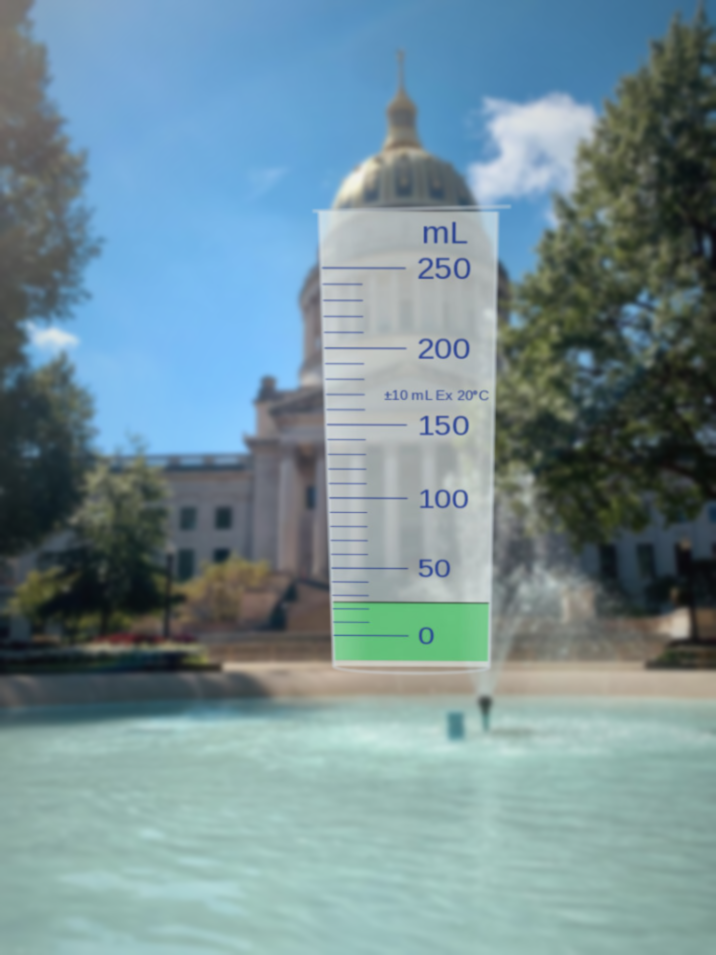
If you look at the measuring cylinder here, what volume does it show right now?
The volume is 25 mL
